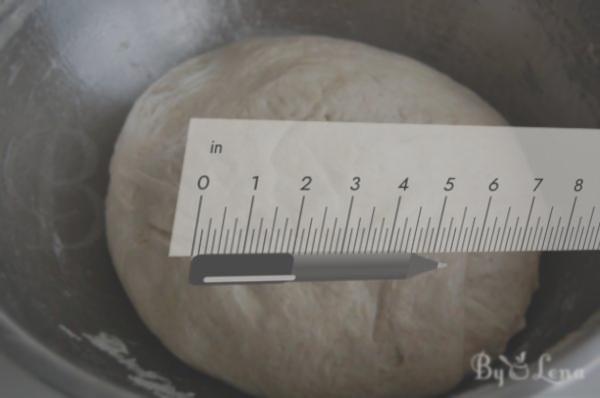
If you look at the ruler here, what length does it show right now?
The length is 5.375 in
